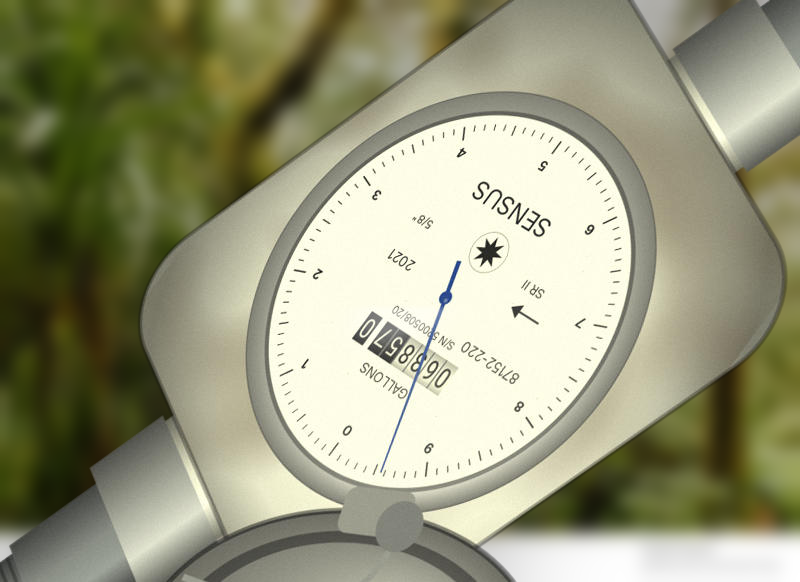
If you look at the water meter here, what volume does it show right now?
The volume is 638569.4 gal
